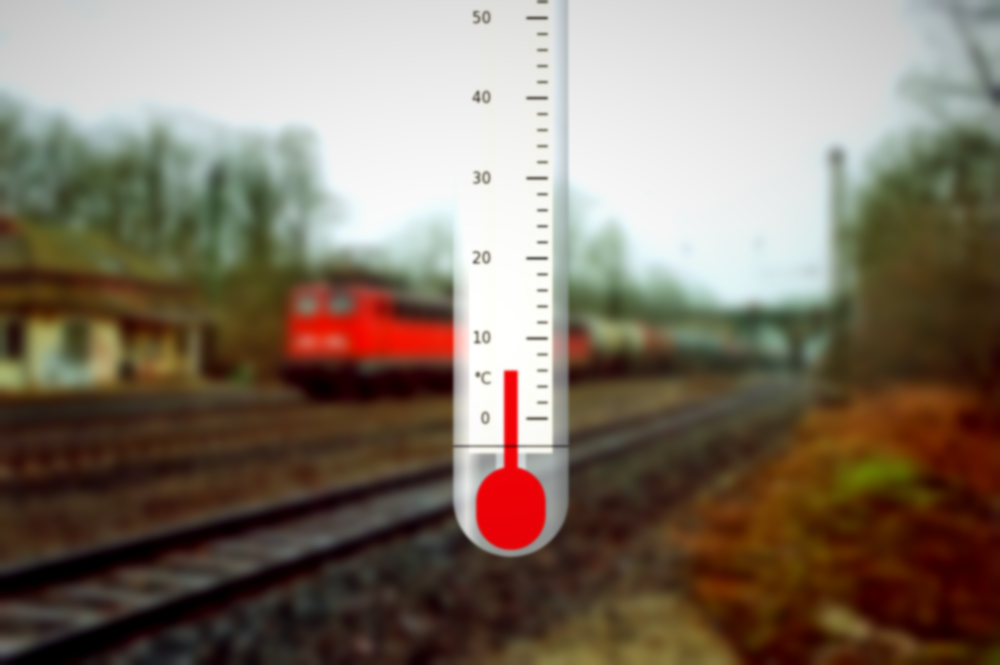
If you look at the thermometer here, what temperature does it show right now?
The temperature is 6 °C
